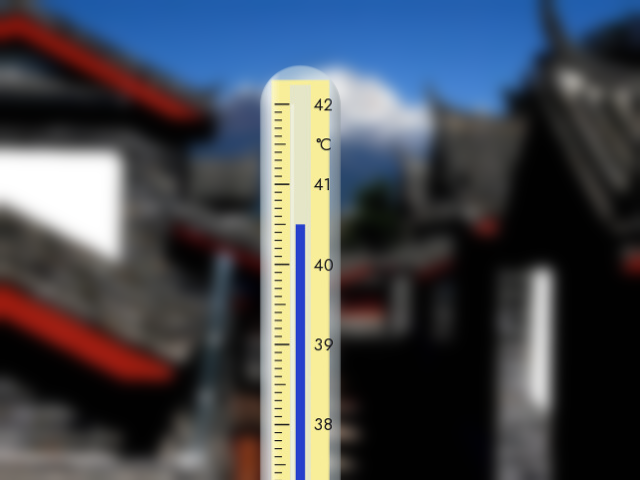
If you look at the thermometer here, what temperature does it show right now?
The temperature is 40.5 °C
